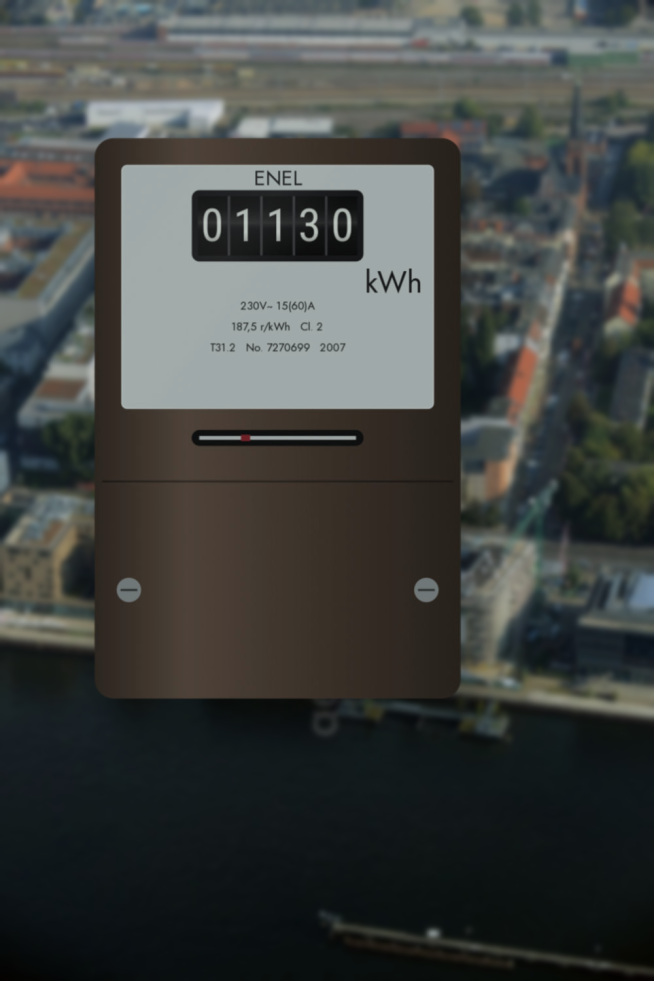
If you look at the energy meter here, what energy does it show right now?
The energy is 1130 kWh
